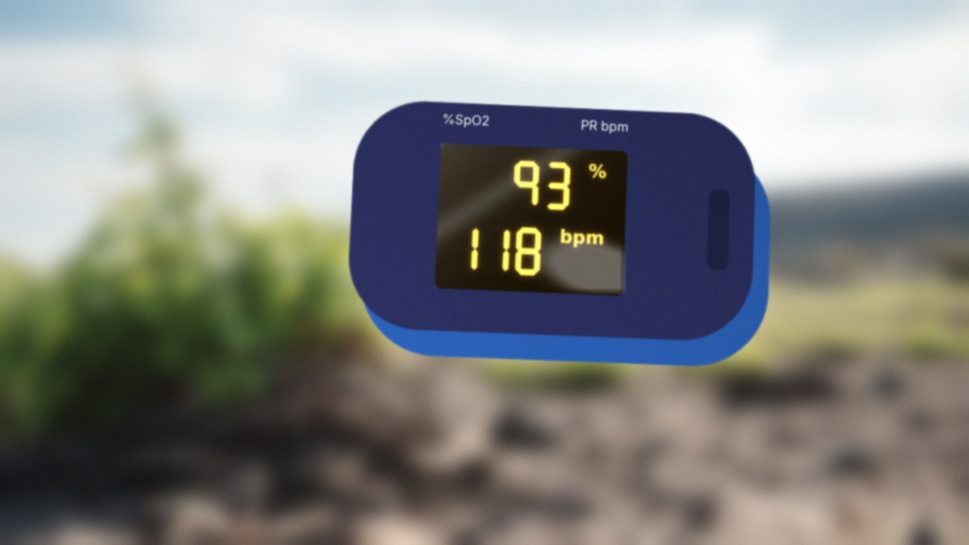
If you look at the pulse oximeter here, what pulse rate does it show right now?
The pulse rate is 118 bpm
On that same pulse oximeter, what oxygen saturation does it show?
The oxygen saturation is 93 %
